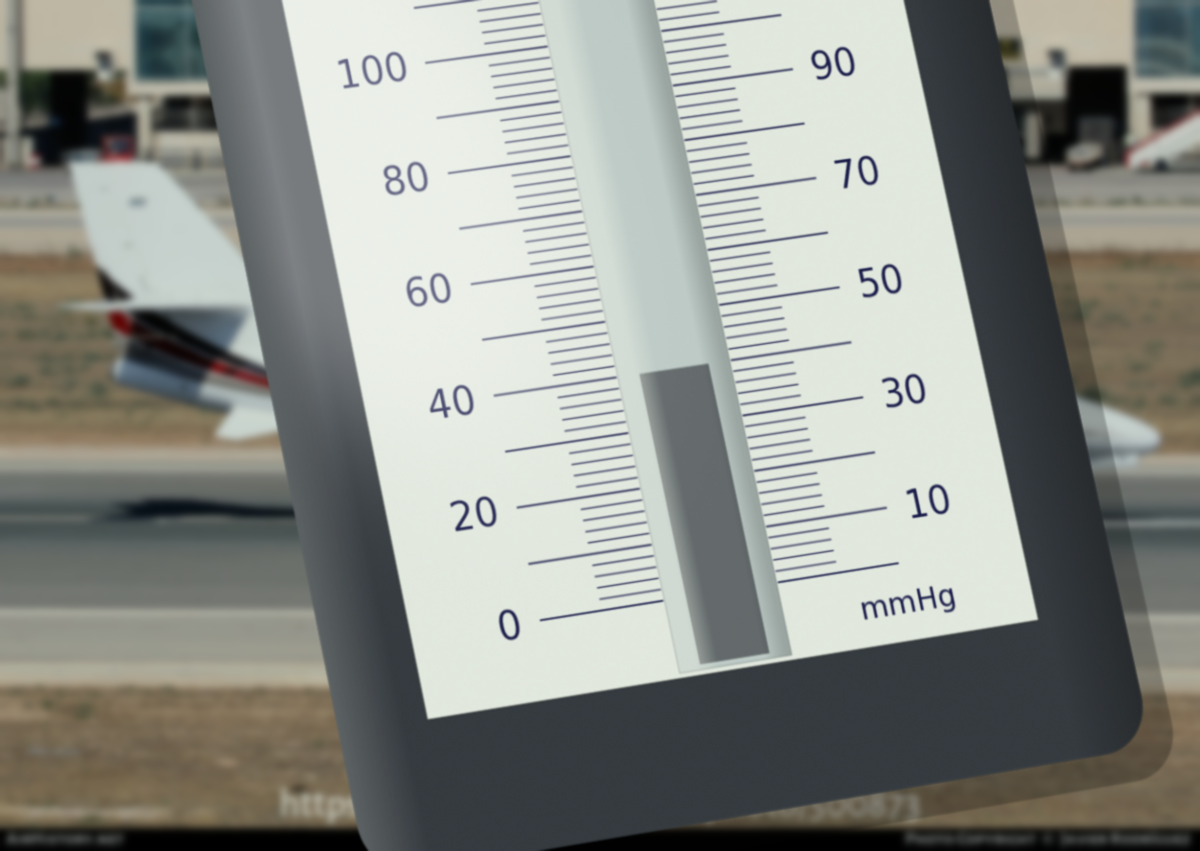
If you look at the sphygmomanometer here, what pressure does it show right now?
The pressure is 40 mmHg
